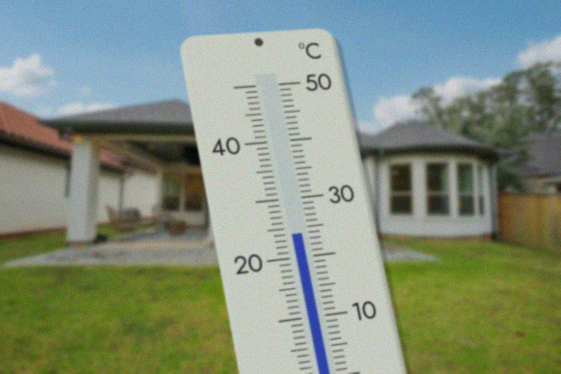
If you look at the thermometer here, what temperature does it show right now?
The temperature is 24 °C
